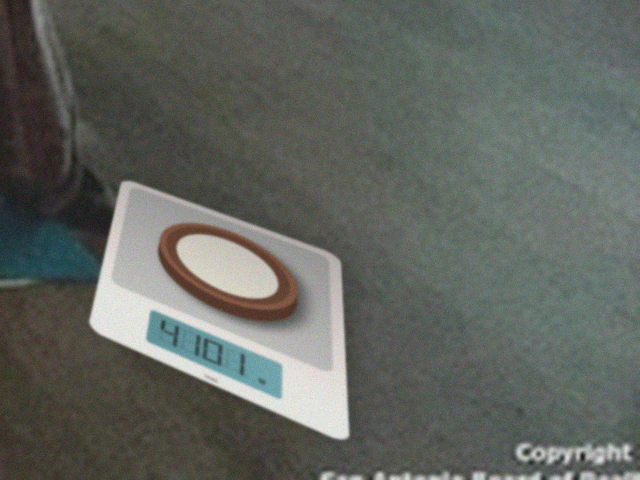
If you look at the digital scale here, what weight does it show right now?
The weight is 4101 g
